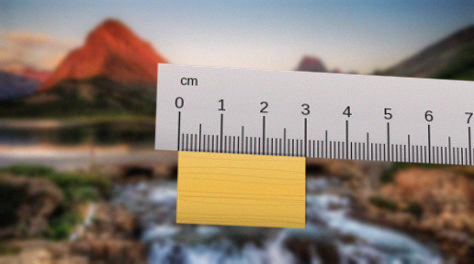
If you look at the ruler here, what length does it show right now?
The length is 3 cm
